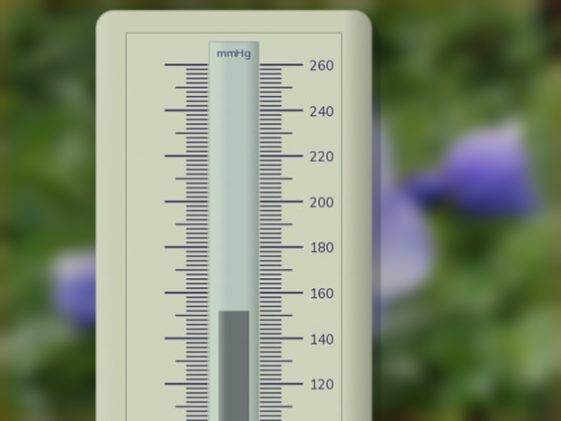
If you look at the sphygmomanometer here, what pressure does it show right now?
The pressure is 152 mmHg
